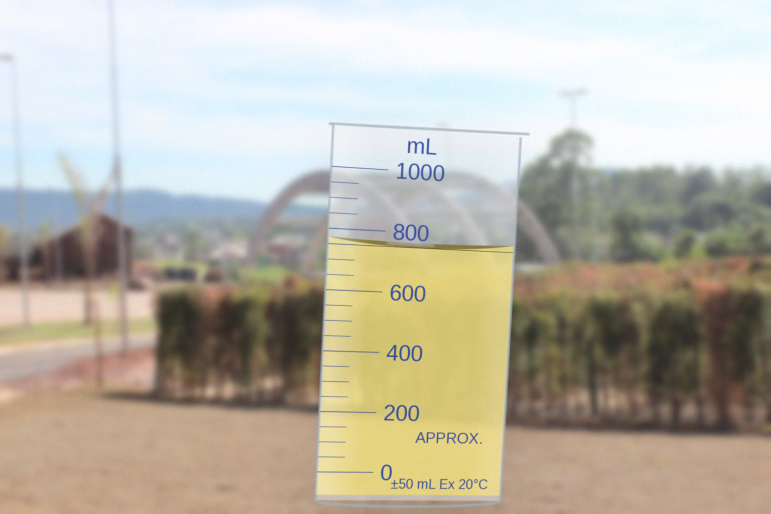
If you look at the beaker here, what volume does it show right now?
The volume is 750 mL
